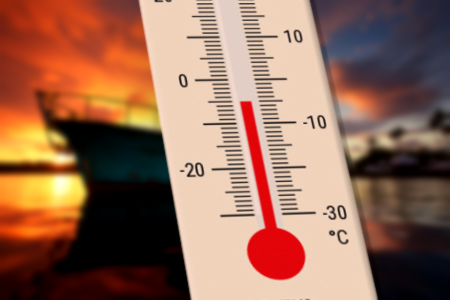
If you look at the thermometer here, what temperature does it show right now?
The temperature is -5 °C
